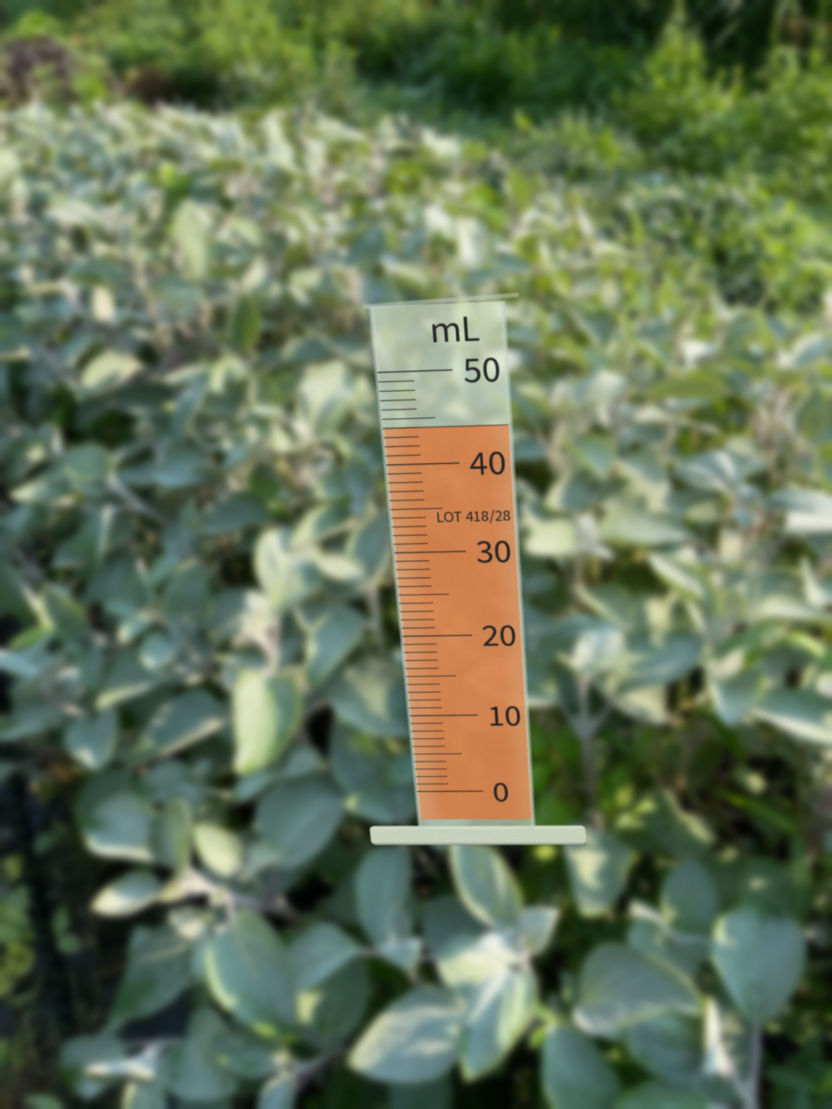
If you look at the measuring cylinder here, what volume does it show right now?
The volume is 44 mL
